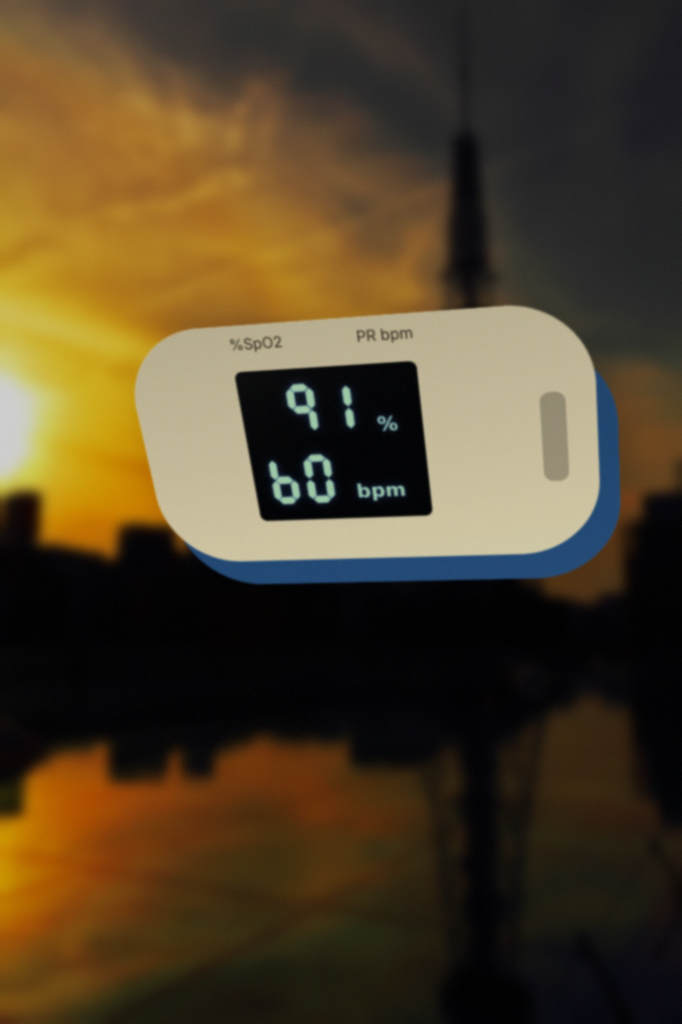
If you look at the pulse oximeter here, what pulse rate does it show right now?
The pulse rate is 60 bpm
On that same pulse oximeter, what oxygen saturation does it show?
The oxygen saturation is 91 %
